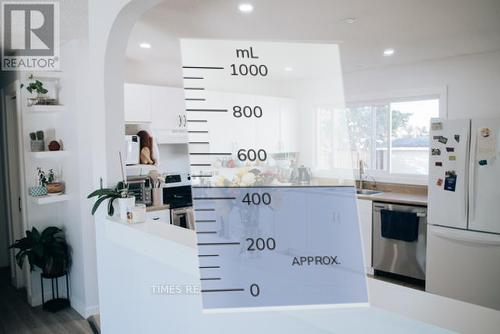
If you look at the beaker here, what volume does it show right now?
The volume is 450 mL
